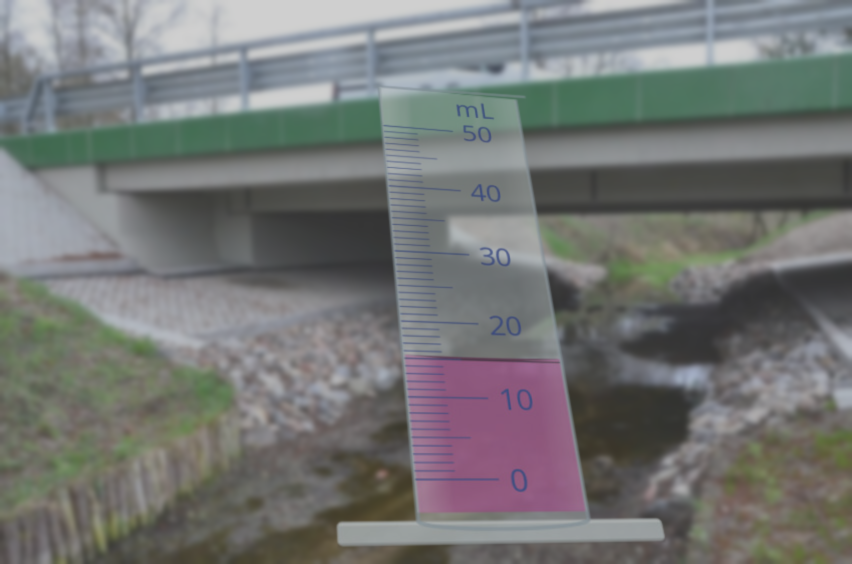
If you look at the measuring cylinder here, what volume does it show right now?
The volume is 15 mL
